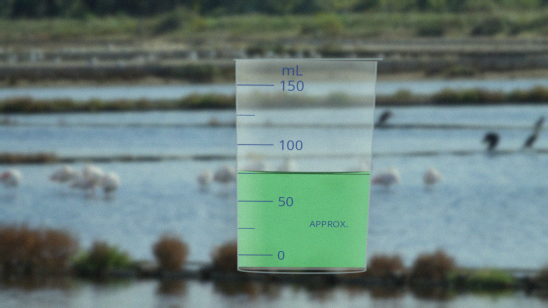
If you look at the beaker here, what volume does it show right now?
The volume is 75 mL
